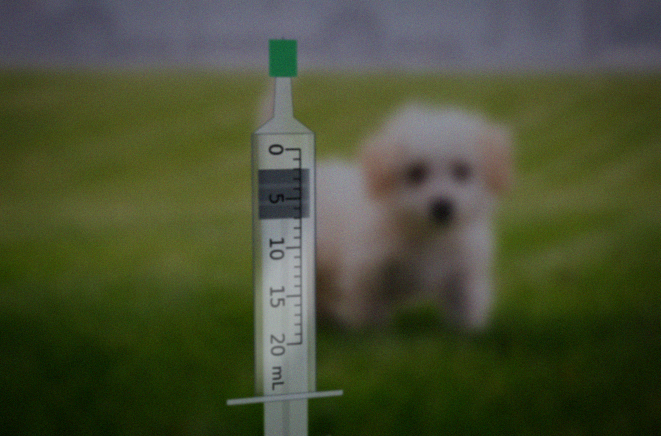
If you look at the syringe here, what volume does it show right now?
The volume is 2 mL
